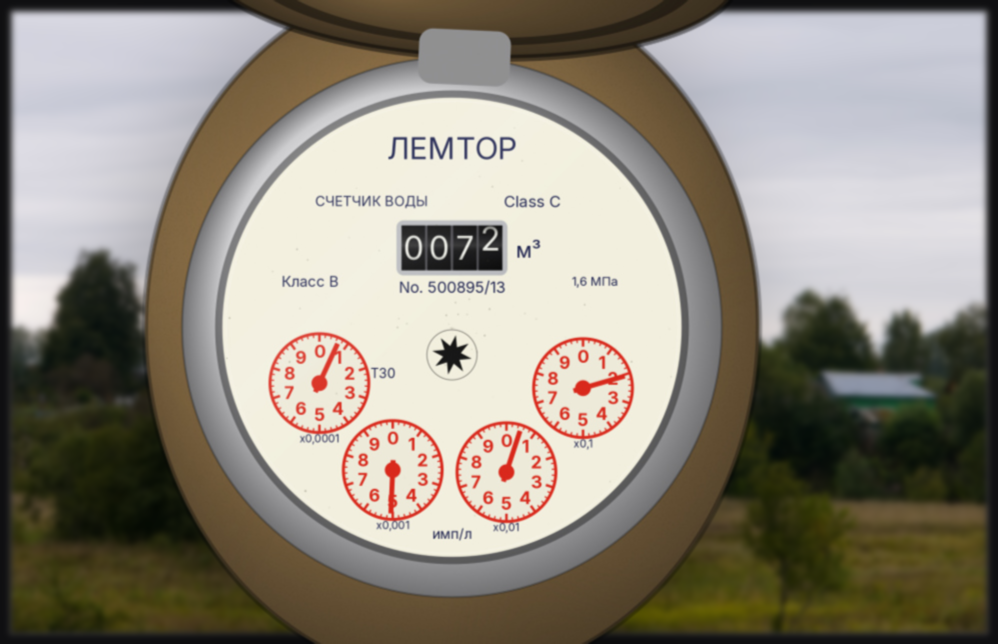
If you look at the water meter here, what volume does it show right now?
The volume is 72.2050 m³
